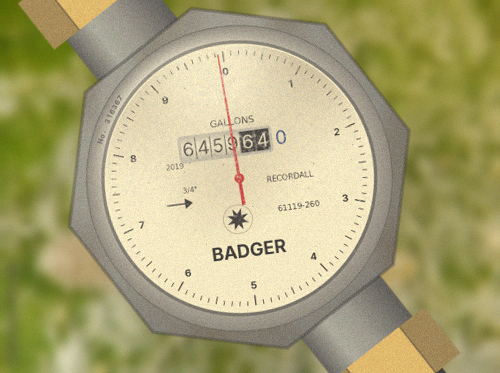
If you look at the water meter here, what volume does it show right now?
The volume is 6459639.9 gal
